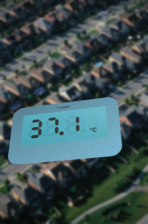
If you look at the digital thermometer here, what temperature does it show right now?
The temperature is 37.1 °C
